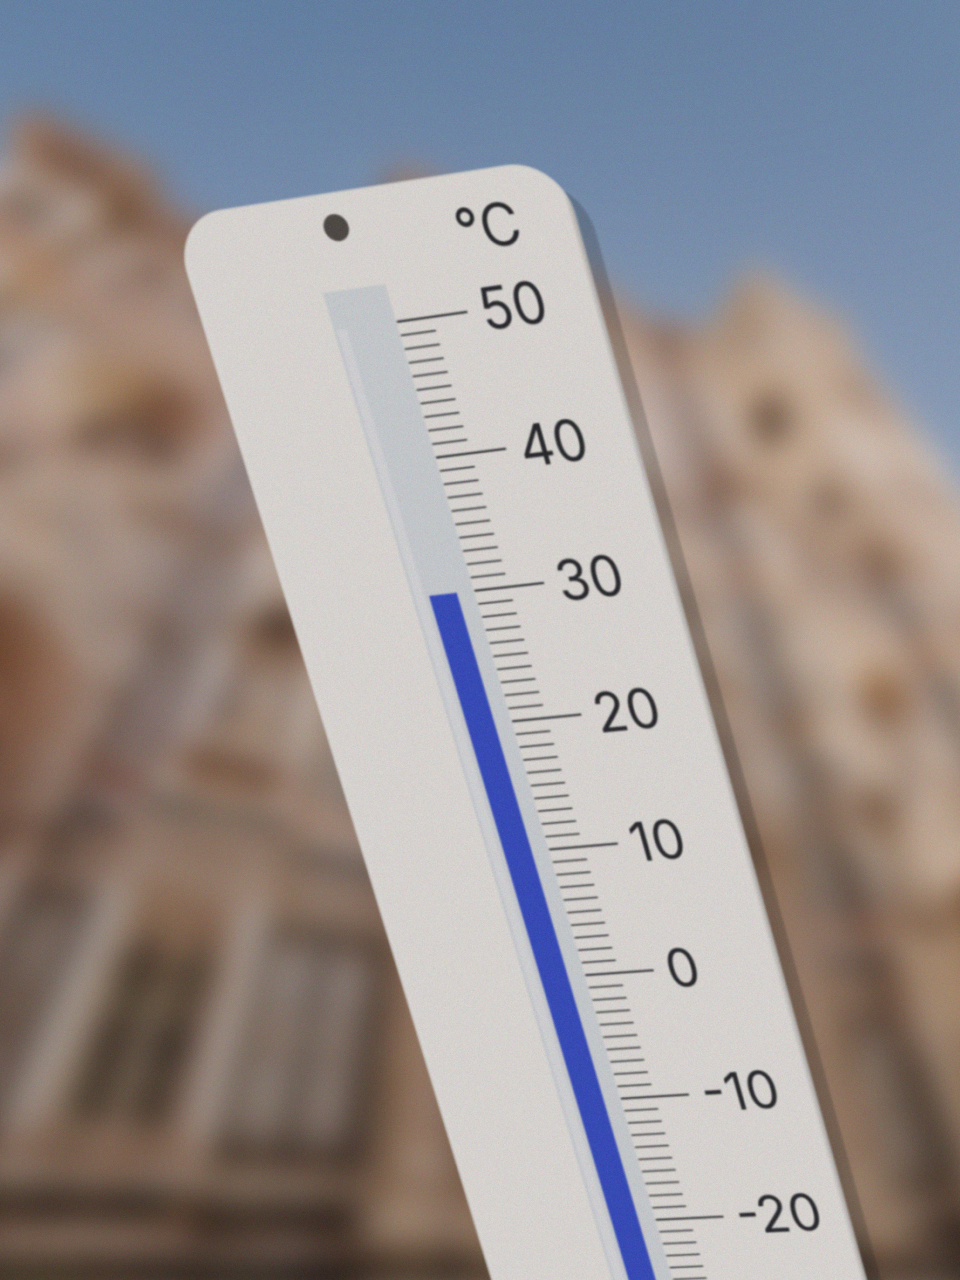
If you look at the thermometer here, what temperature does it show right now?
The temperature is 30 °C
